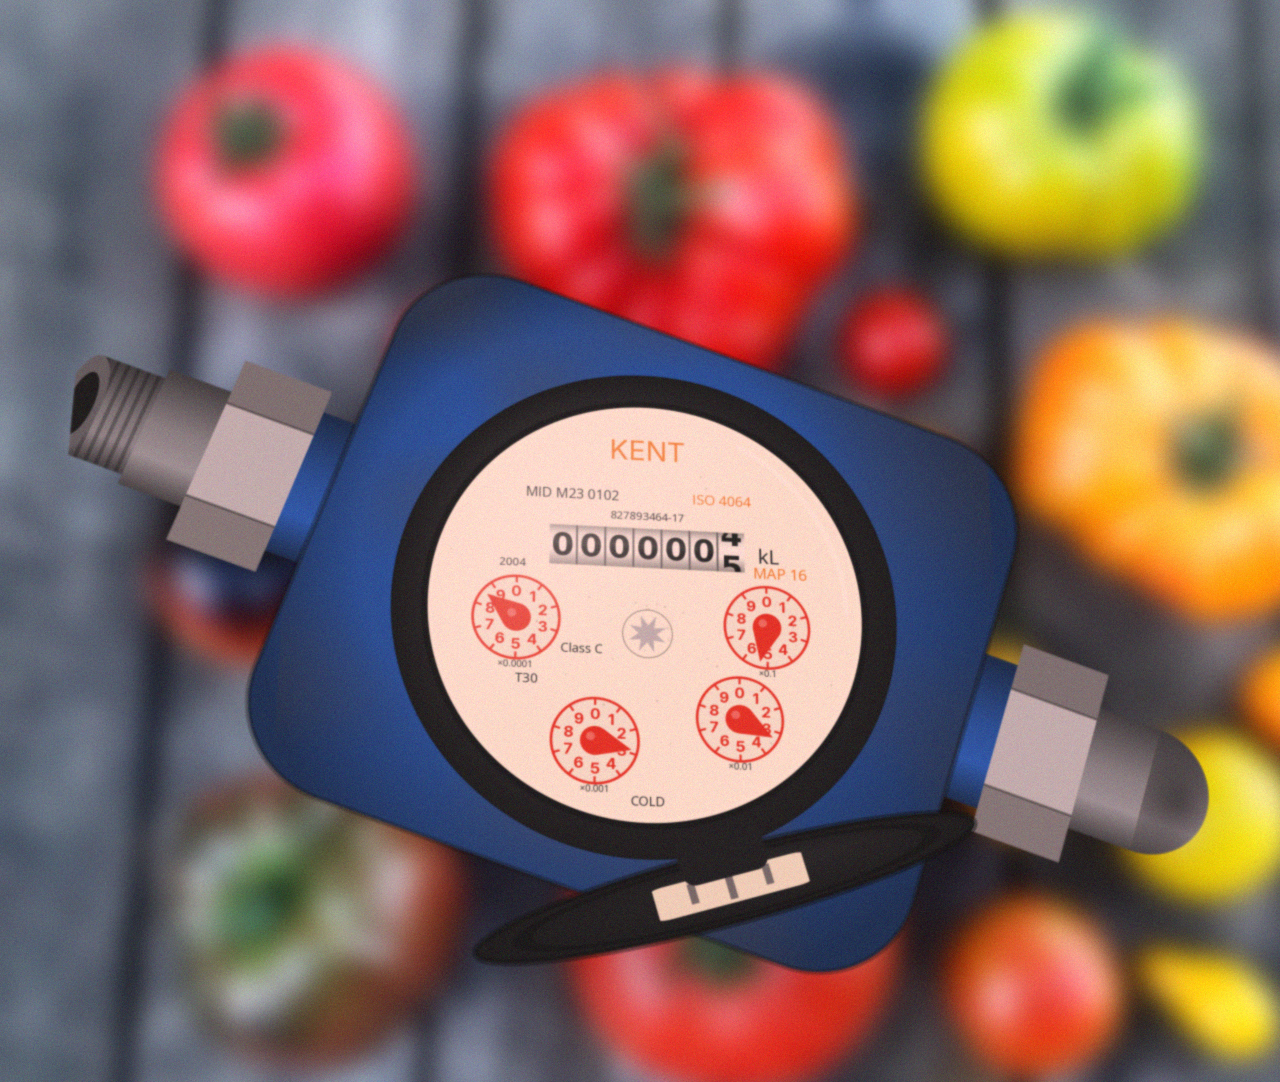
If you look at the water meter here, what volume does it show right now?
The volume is 4.5328 kL
